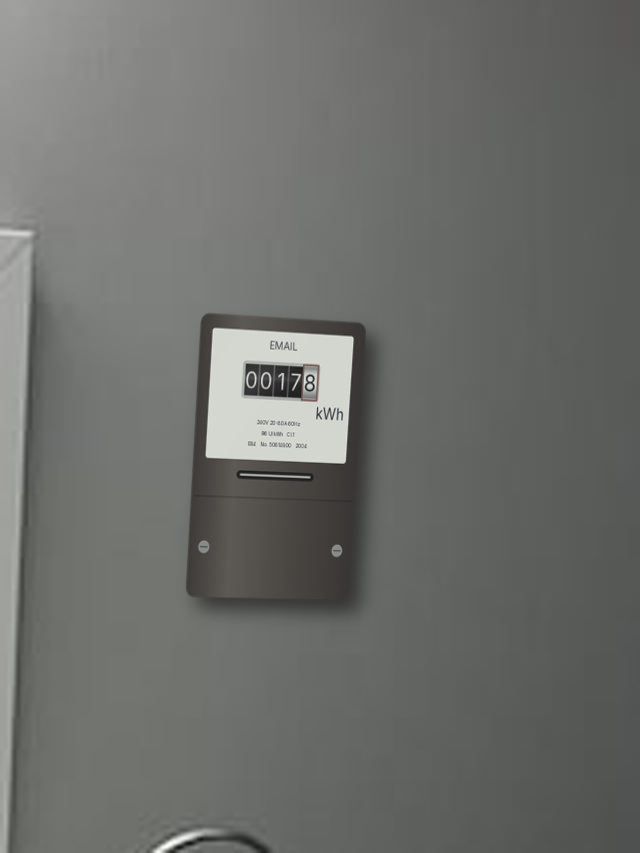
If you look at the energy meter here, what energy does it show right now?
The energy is 17.8 kWh
